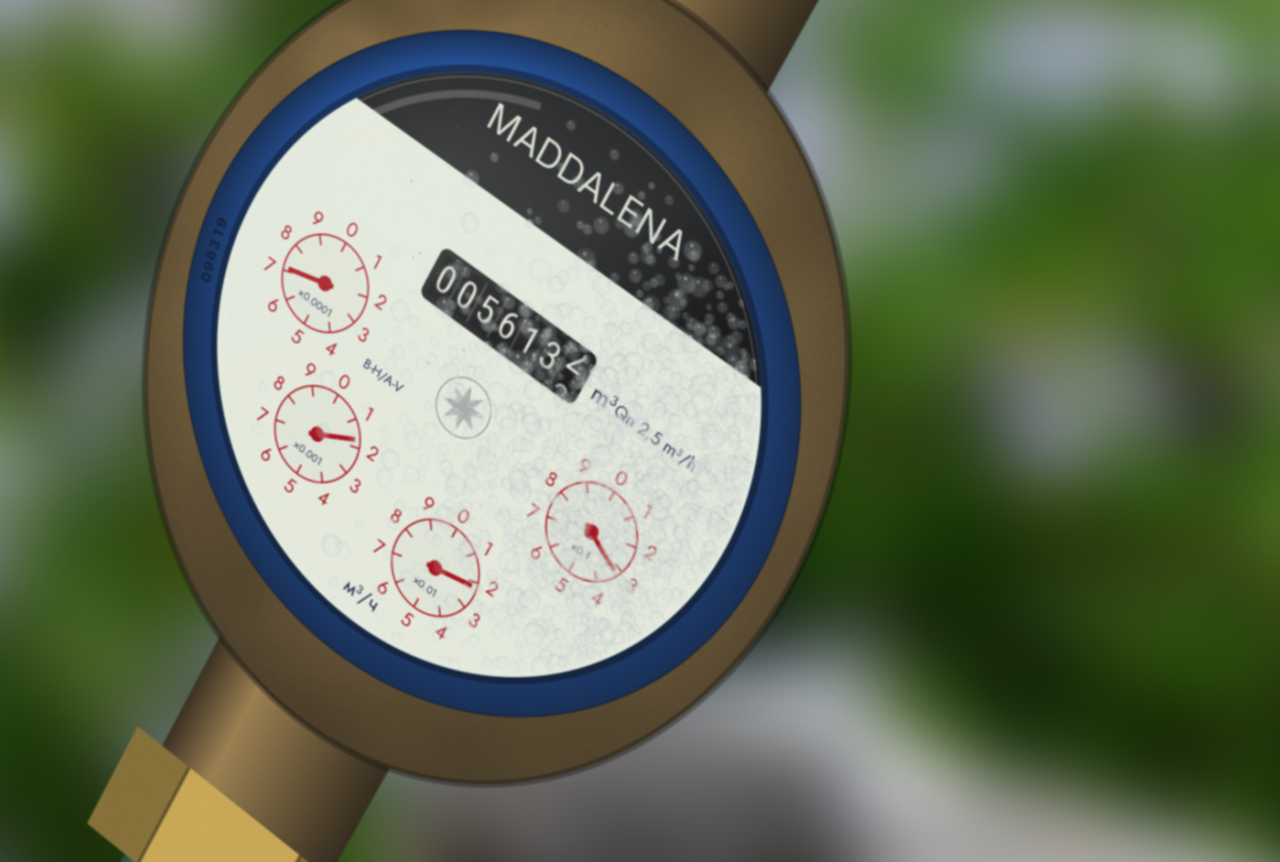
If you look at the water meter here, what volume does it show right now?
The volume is 56132.3217 m³
